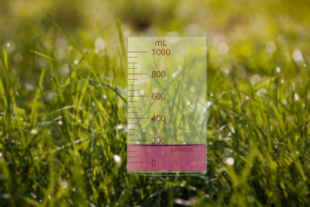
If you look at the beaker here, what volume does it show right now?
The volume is 150 mL
